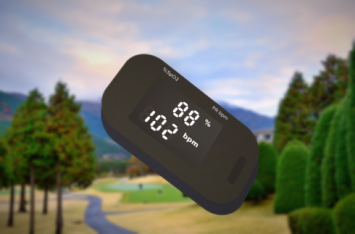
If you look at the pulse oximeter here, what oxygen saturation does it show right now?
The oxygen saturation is 88 %
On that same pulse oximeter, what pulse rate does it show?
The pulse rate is 102 bpm
